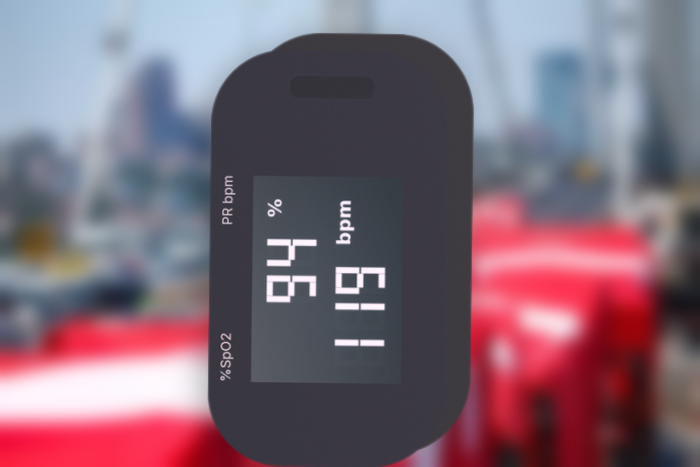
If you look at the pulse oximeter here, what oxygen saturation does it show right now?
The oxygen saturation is 94 %
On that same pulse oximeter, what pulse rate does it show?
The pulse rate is 119 bpm
